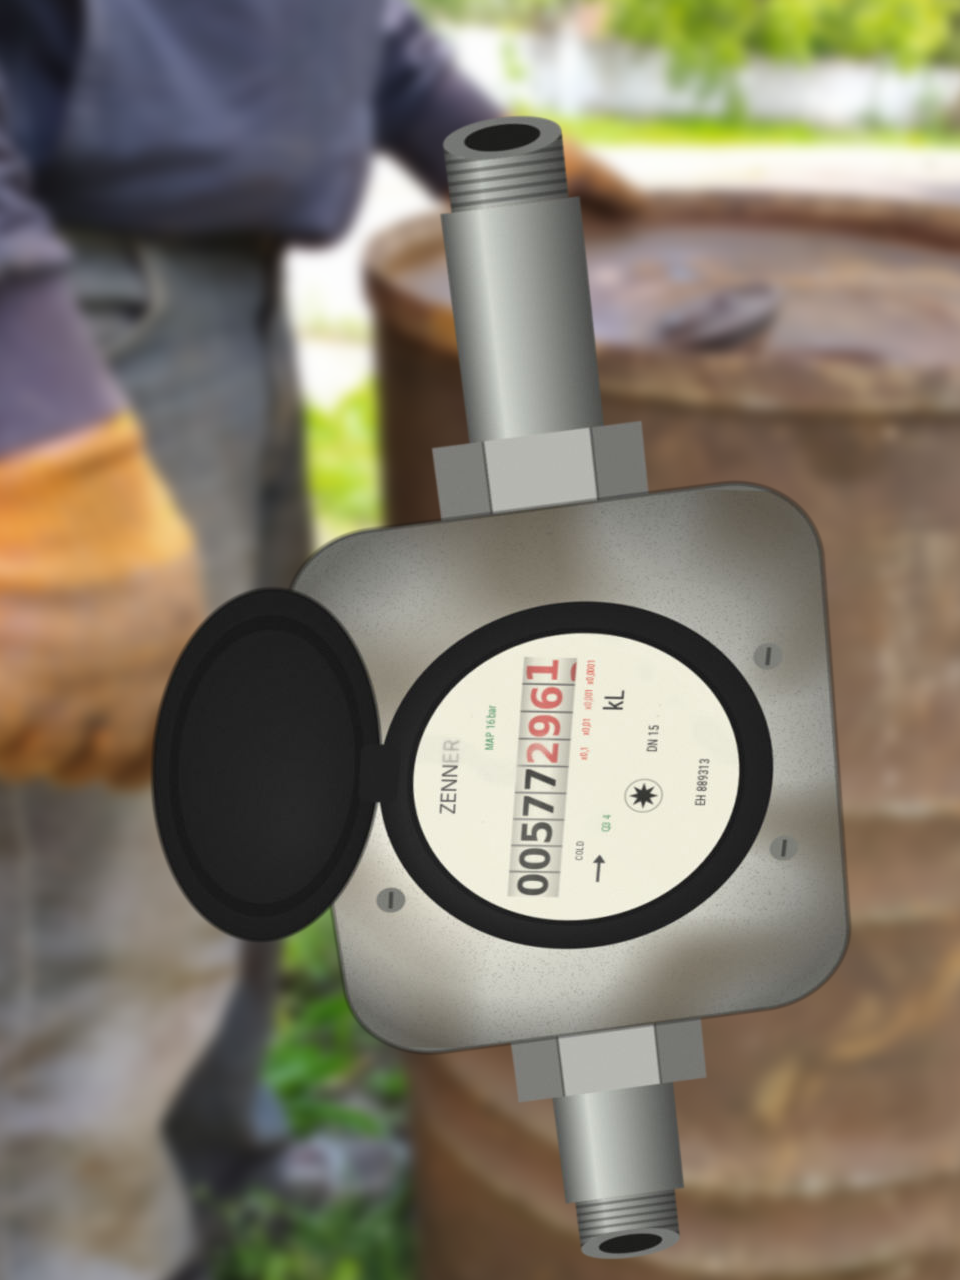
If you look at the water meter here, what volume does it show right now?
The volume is 577.2961 kL
